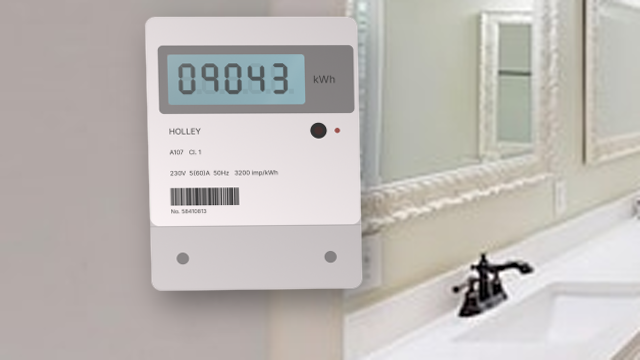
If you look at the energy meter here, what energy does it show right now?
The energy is 9043 kWh
